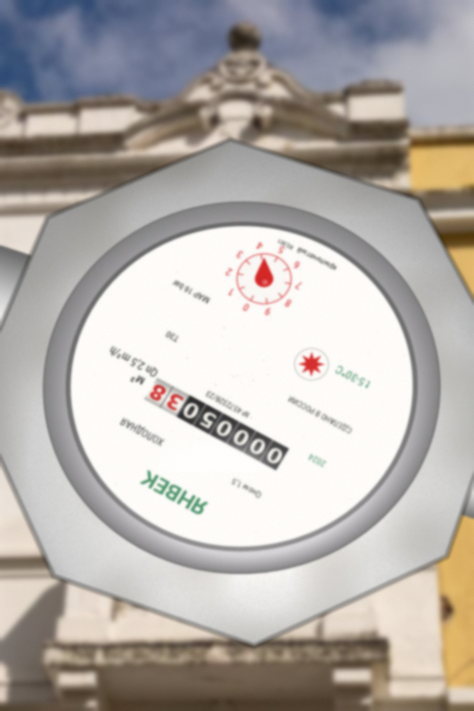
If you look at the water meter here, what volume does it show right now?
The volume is 50.384 m³
